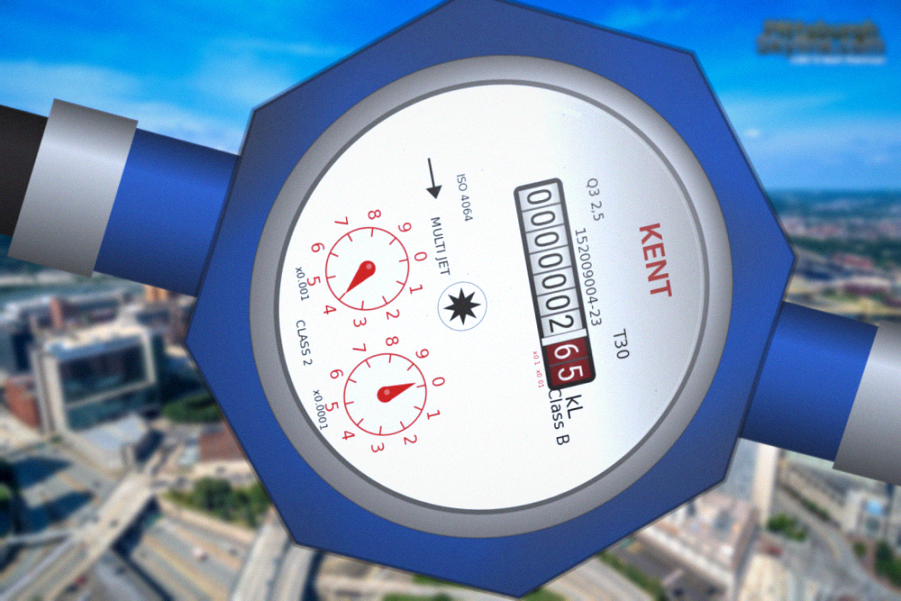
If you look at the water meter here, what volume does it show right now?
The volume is 2.6539 kL
